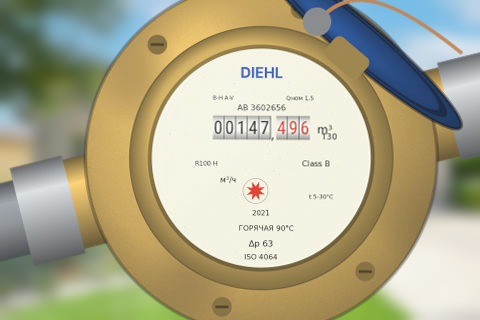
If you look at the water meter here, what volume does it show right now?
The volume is 147.496 m³
